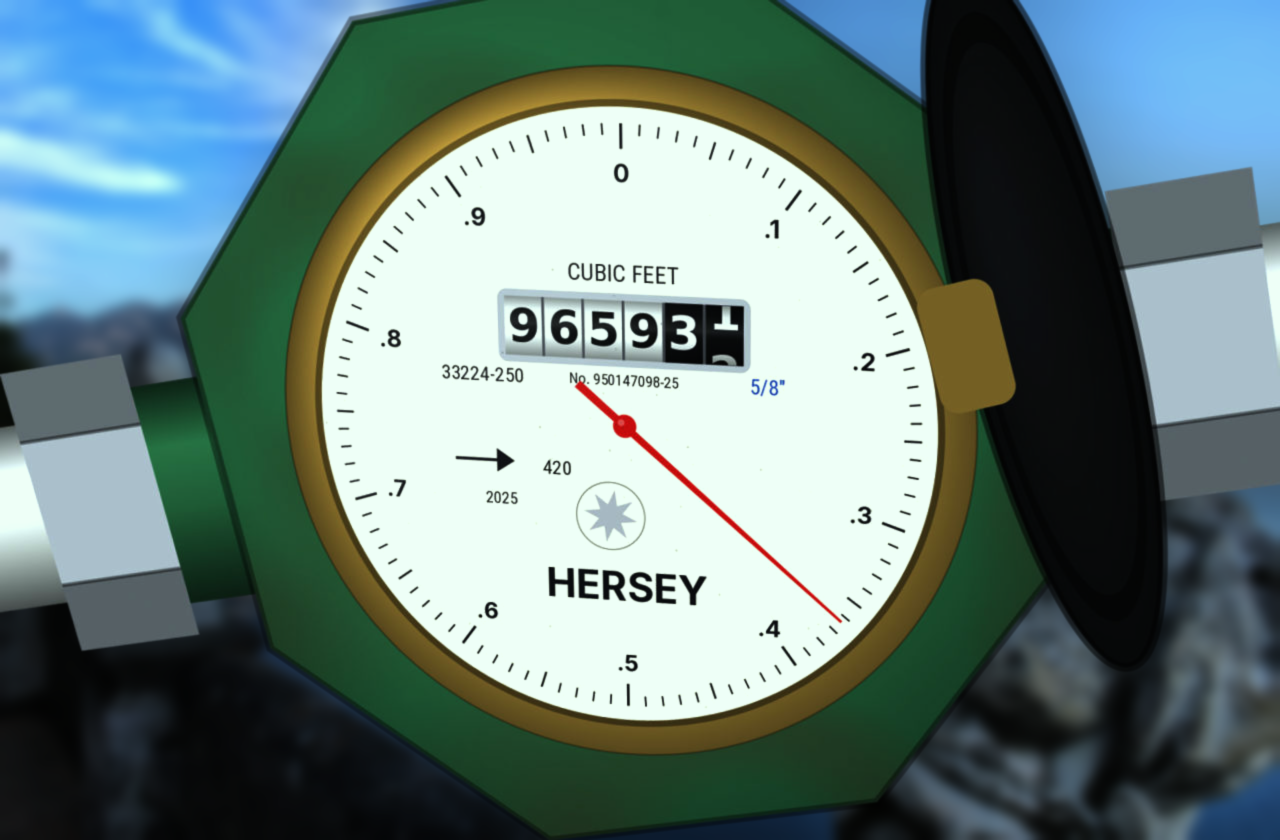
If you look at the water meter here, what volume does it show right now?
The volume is 965931.36 ft³
